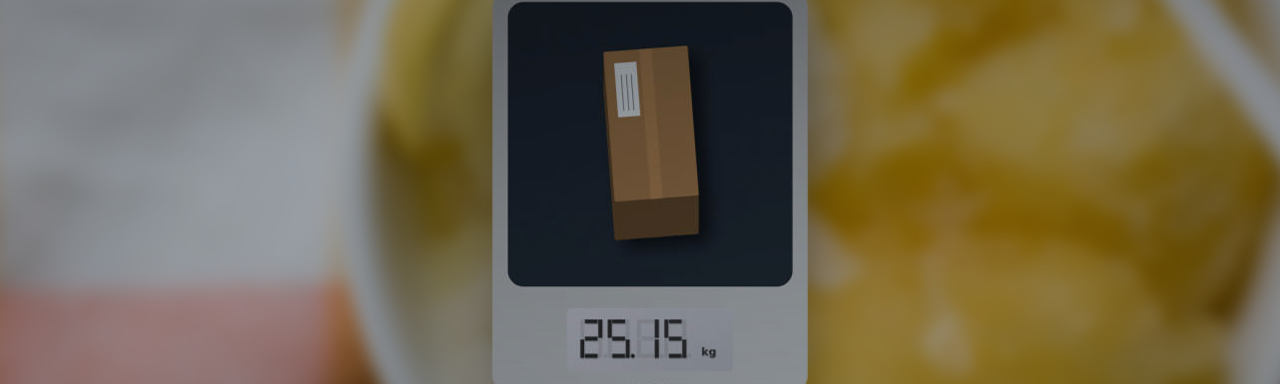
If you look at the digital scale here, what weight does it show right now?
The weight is 25.15 kg
